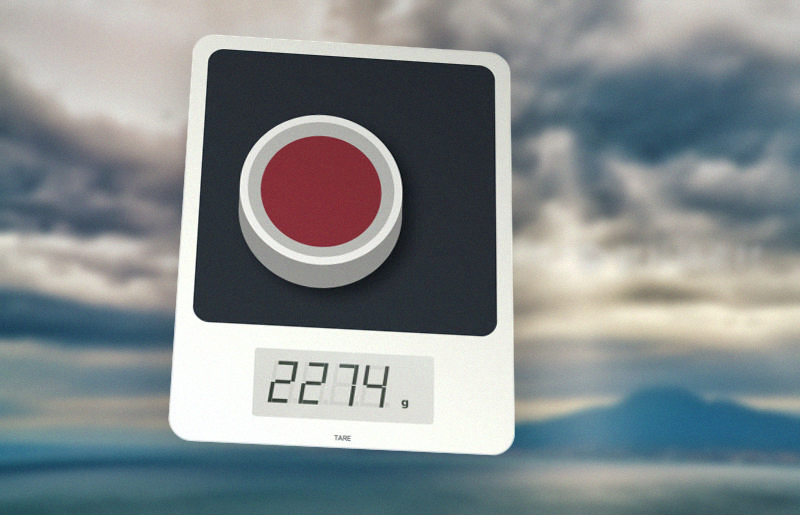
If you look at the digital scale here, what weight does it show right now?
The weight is 2274 g
